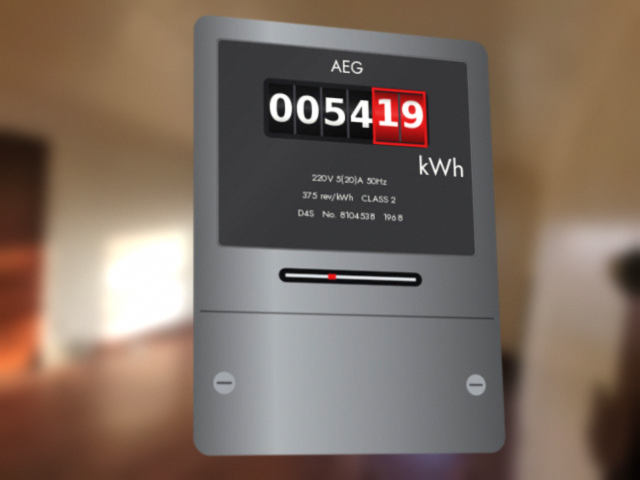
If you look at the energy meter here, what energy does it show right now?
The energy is 54.19 kWh
